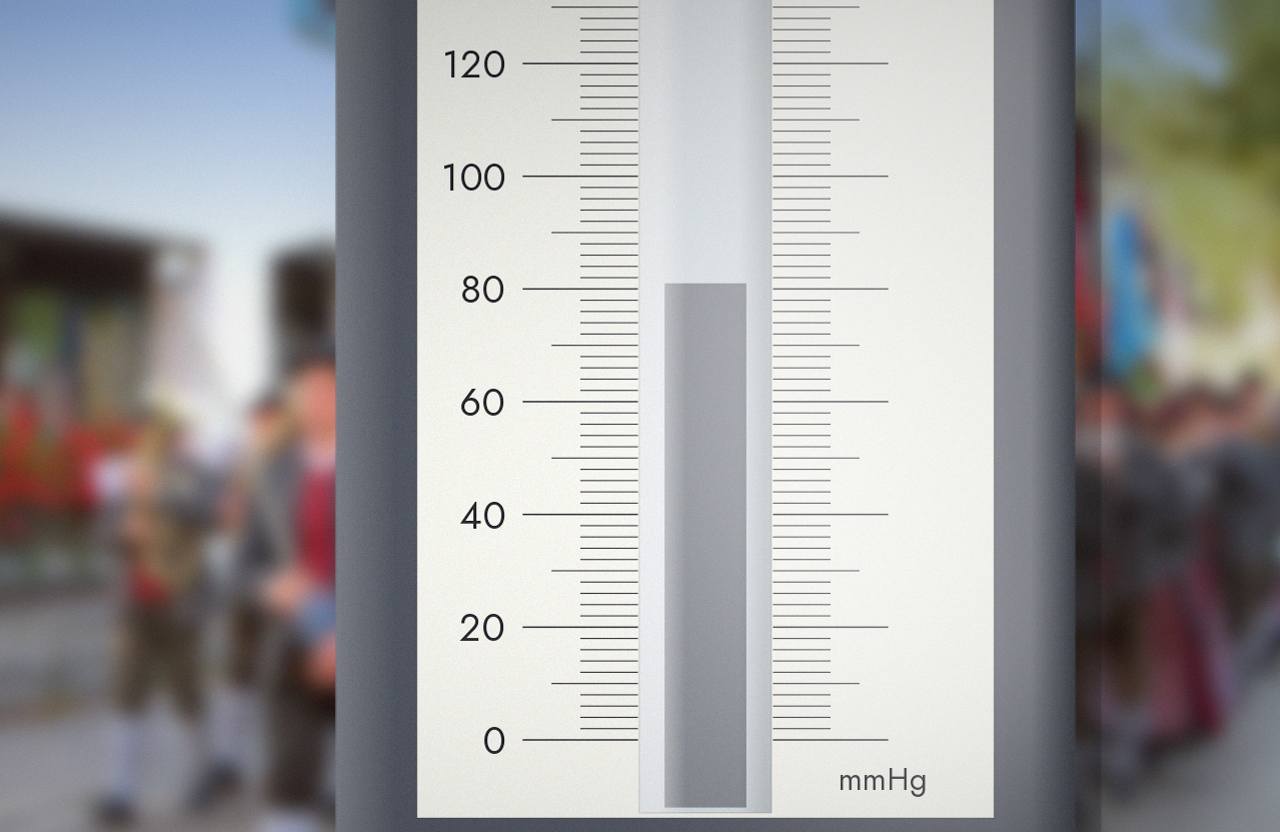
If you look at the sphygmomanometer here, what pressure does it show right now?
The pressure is 81 mmHg
